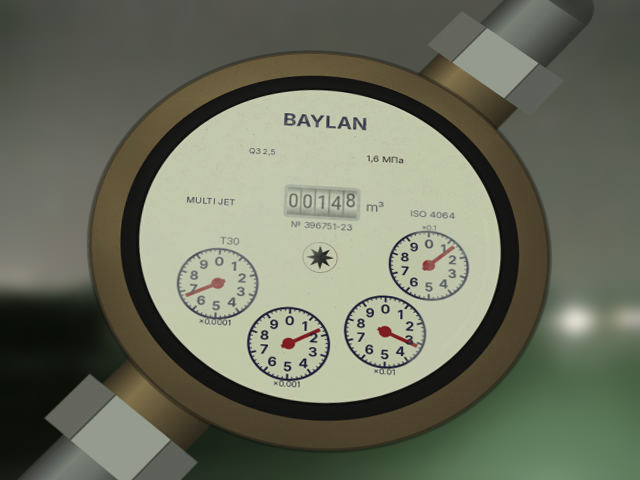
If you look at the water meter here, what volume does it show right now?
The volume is 148.1316 m³
